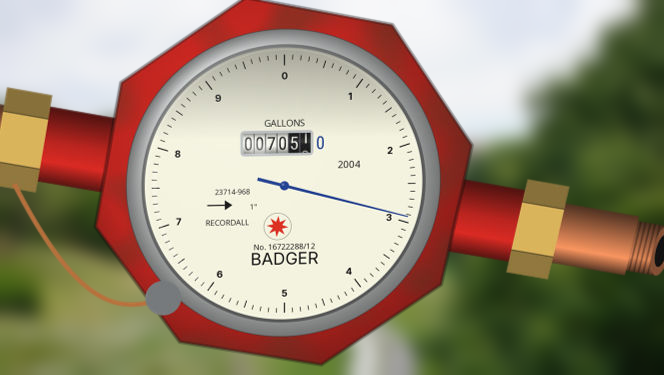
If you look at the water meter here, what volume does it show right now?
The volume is 70512.9 gal
